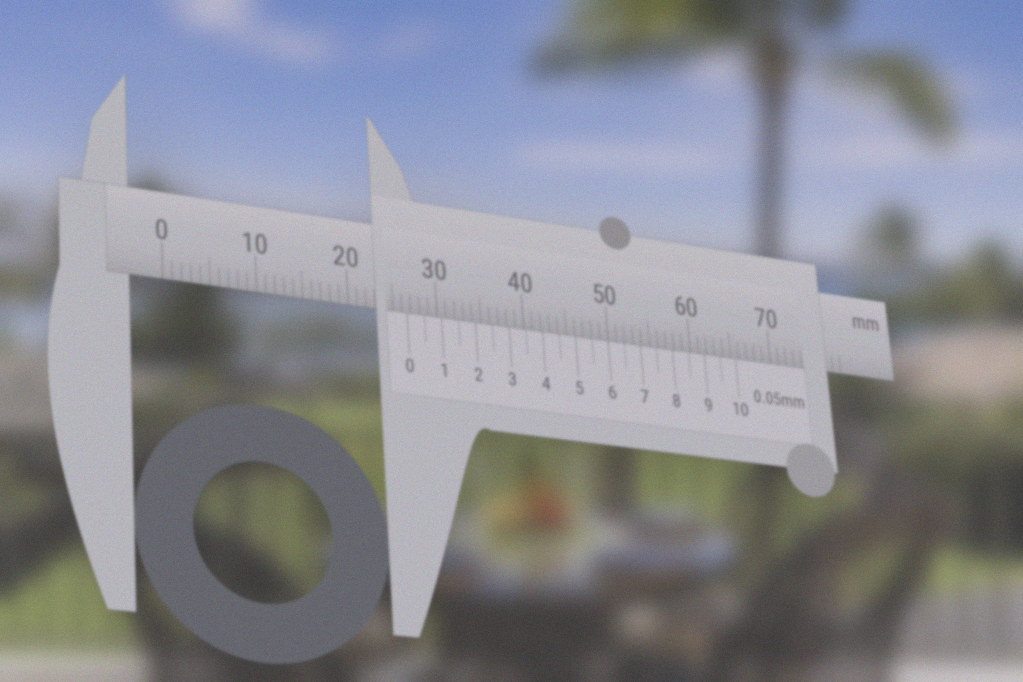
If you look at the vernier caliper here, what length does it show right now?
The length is 26.6 mm
